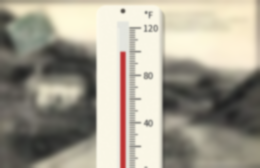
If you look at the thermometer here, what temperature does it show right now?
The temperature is 100 °F
